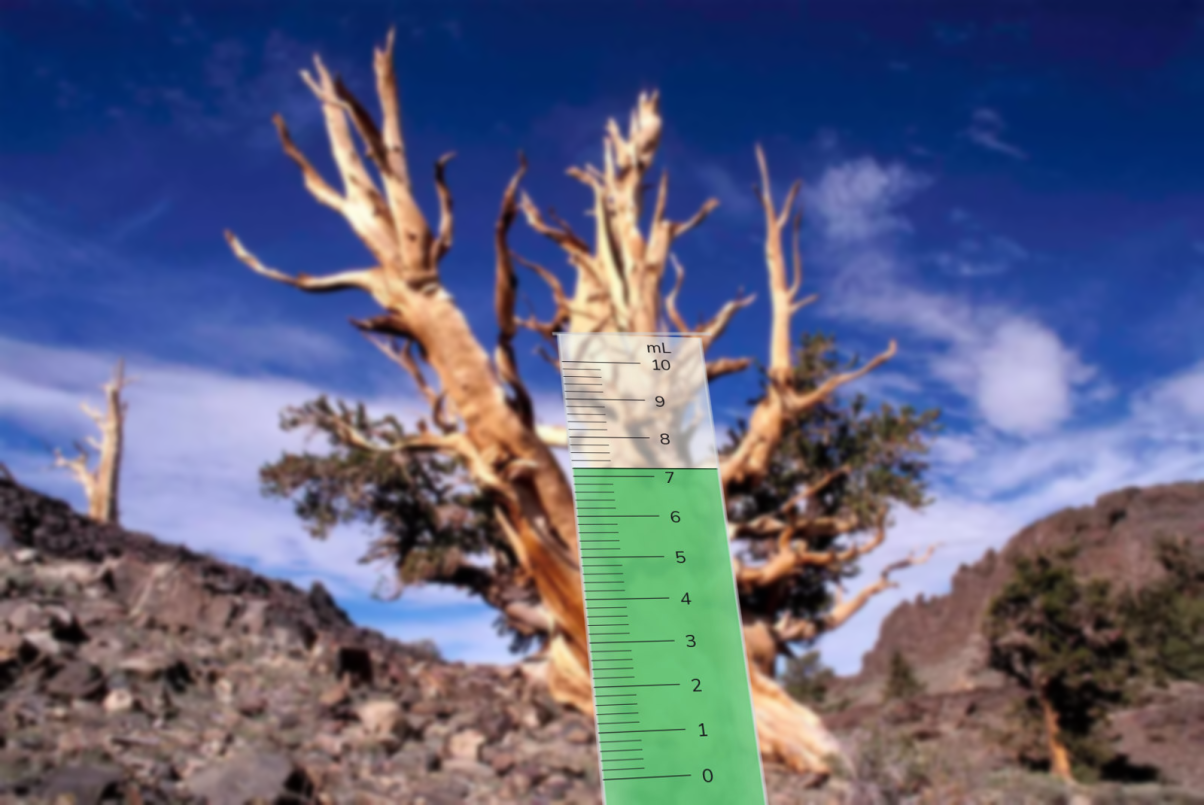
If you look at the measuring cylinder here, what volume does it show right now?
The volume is 7.2 mL
